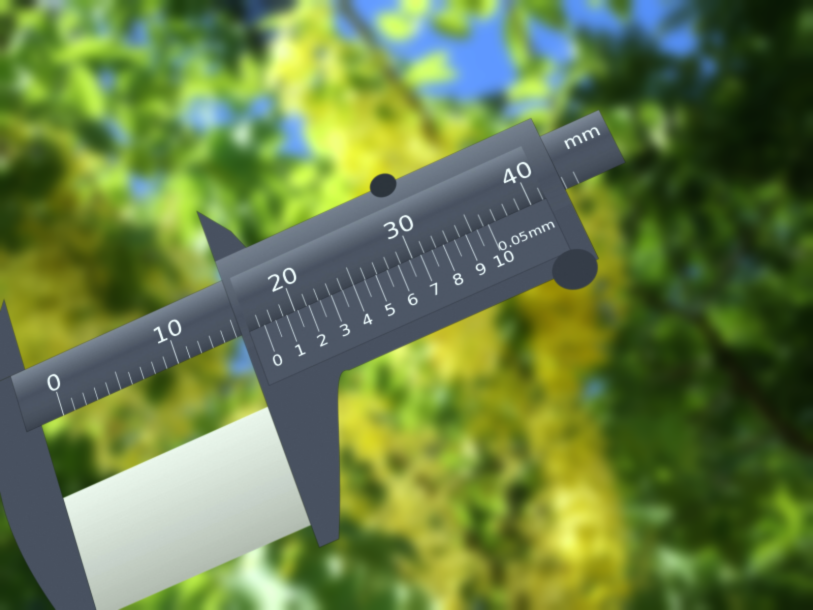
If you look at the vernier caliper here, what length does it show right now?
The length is 17.4 mm
